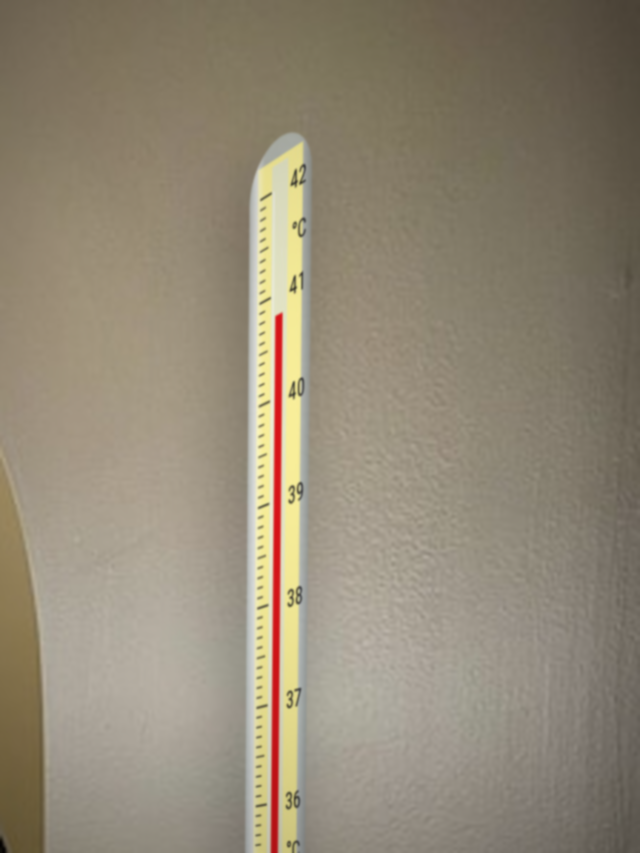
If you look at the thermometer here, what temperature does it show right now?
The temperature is 40.8 °C
